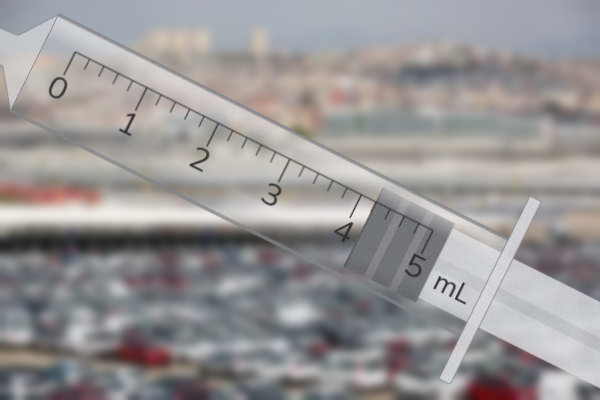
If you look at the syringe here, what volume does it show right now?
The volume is 4.2 mL
